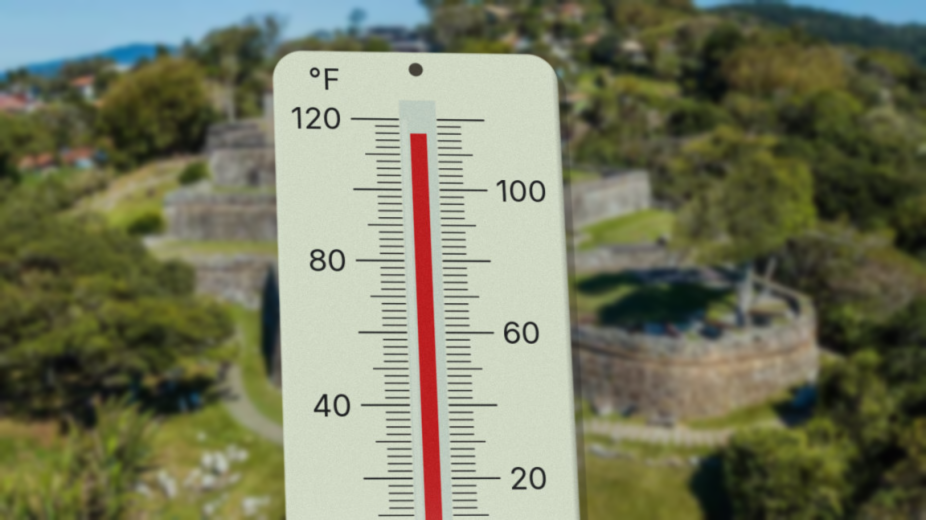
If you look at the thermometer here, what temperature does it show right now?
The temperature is 116 °F
